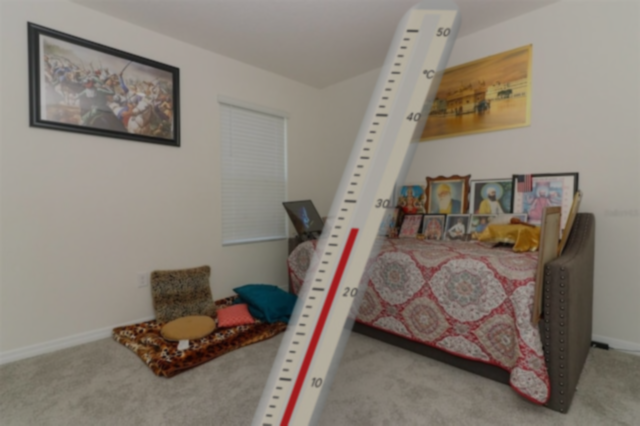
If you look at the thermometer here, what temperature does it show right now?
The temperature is 27 °C
